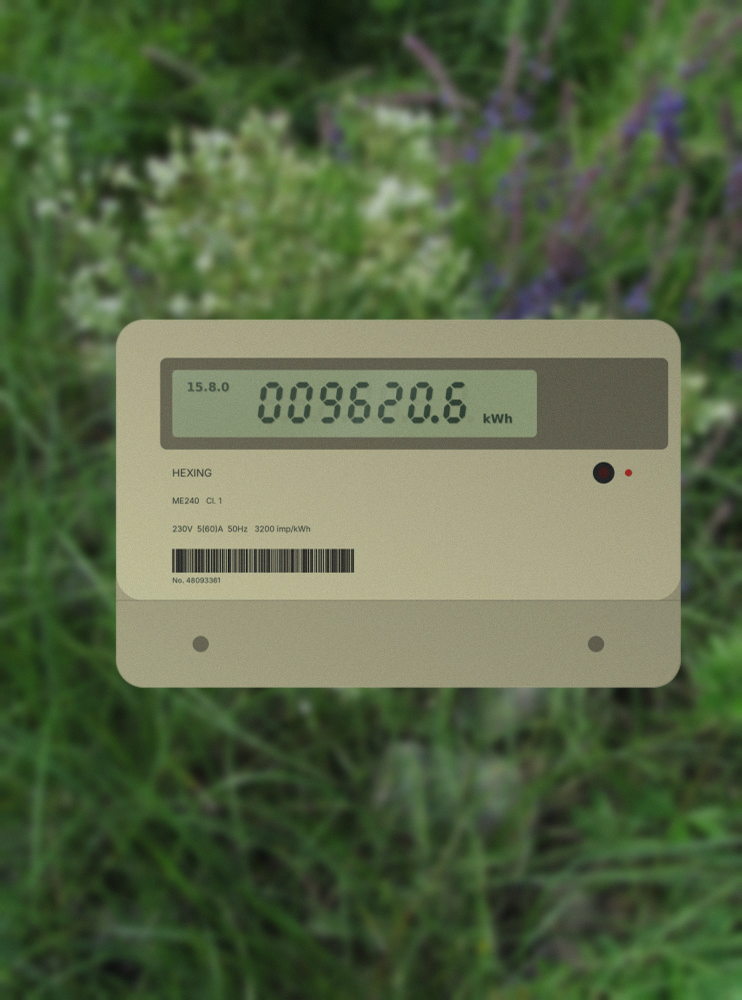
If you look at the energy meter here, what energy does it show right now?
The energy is 9620.6 kWh
